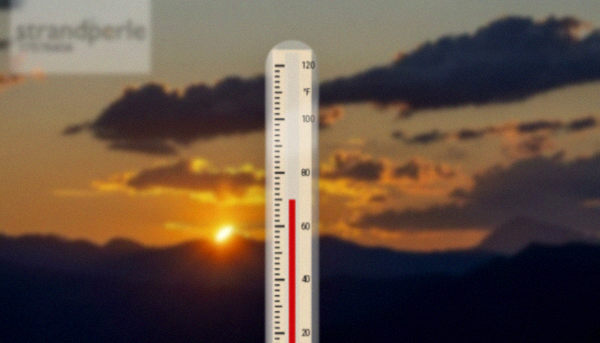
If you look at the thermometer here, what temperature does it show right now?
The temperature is 70 °F
